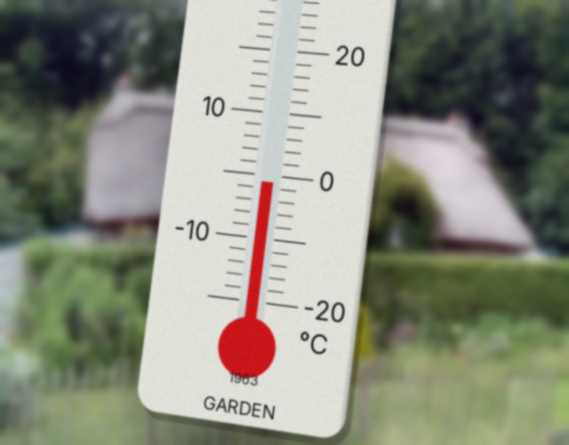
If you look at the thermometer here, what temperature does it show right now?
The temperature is -1 °C
